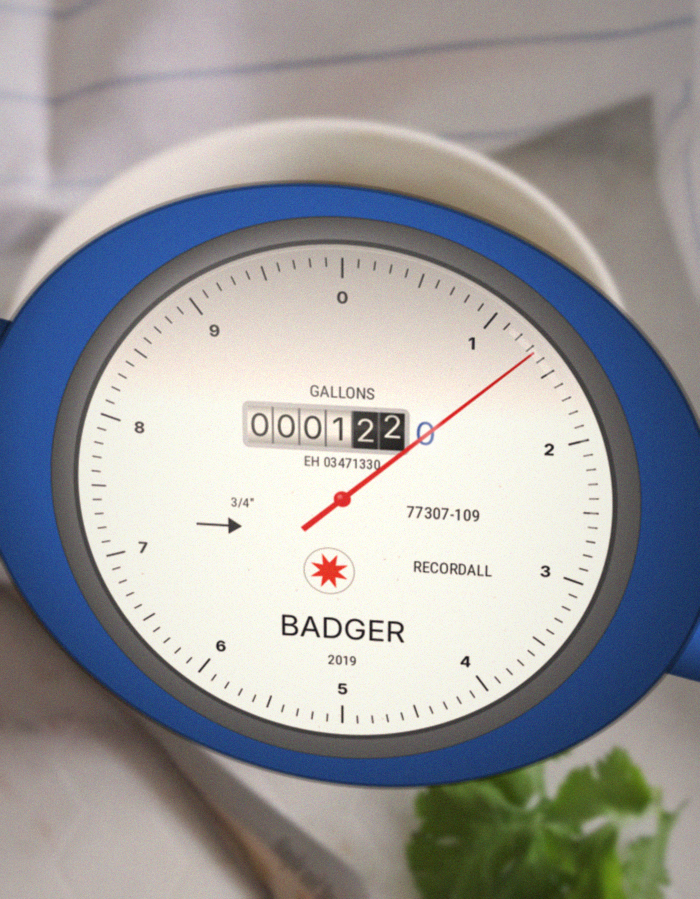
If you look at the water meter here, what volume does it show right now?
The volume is 1221.3 gal
